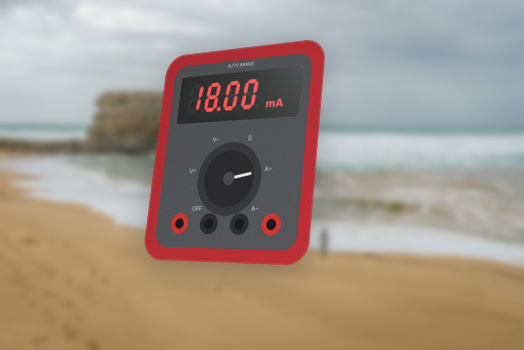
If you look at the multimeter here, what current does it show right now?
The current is 18.00 mA
